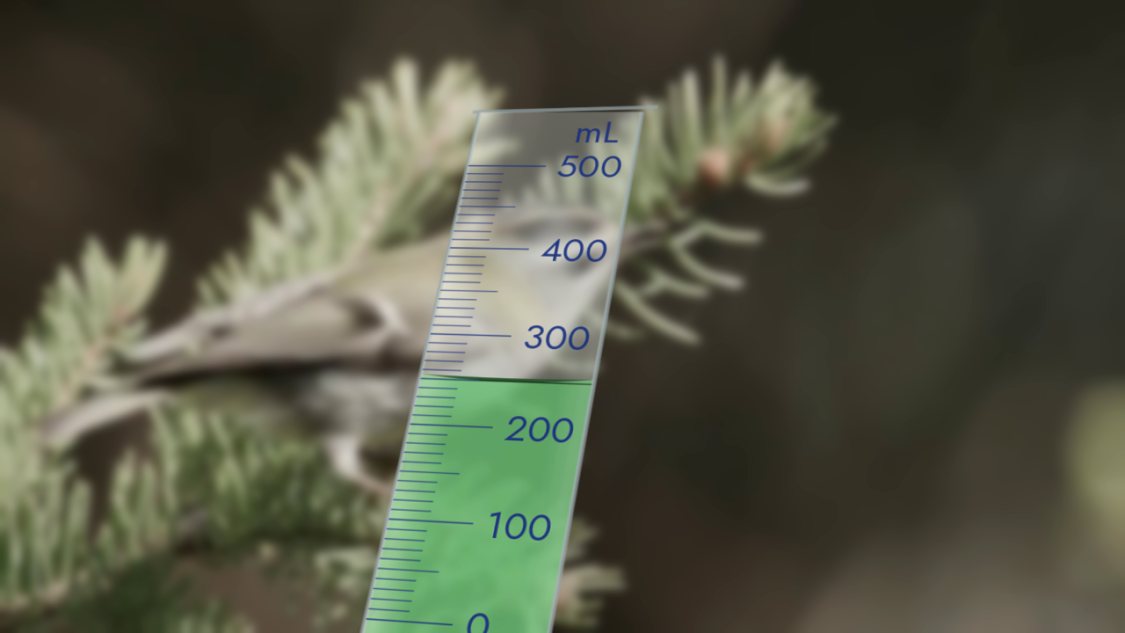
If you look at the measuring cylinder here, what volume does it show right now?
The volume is 250 mL
